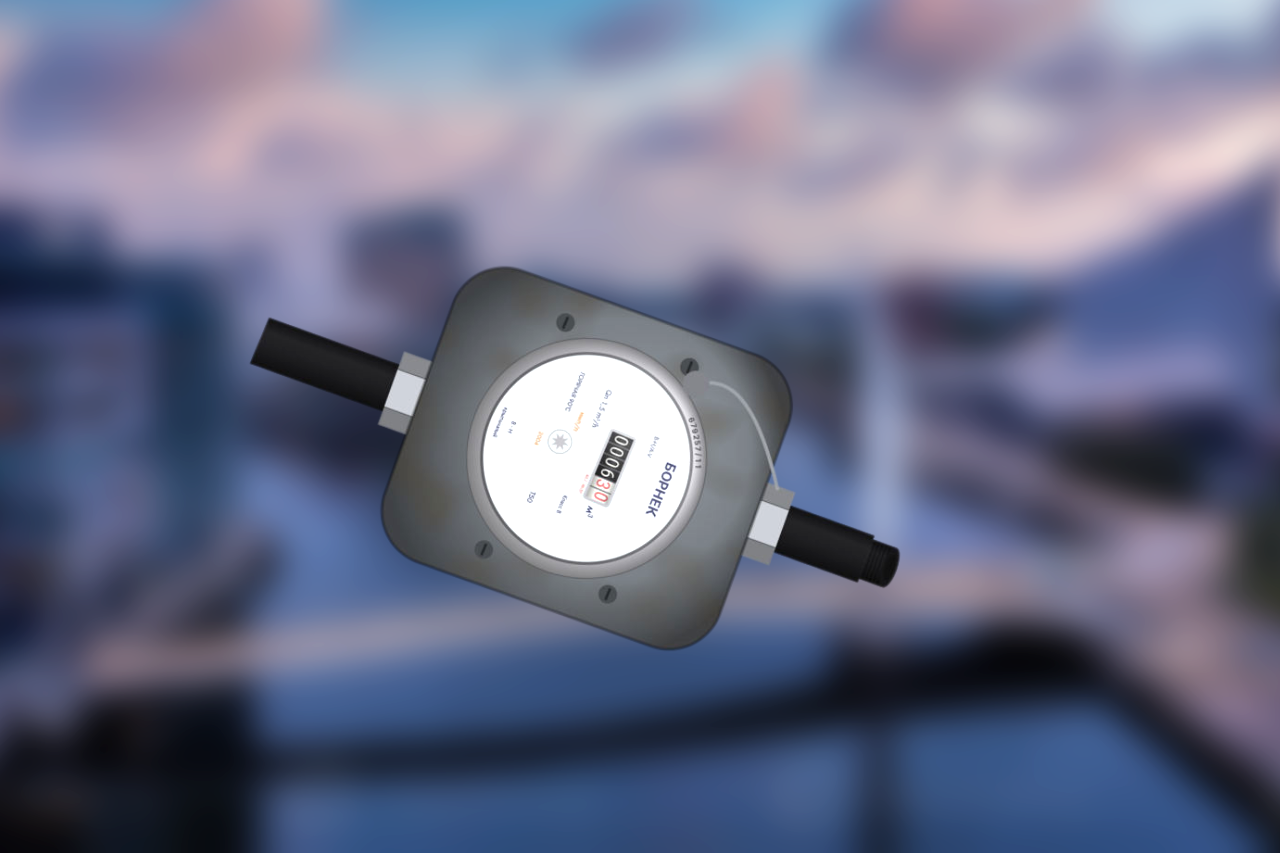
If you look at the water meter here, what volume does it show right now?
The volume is 6.30 m³
